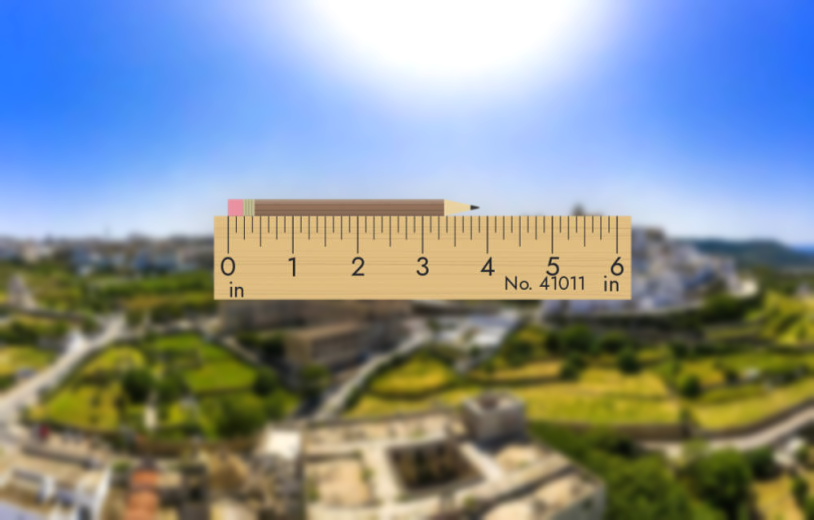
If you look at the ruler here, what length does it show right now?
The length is 3.875 in
